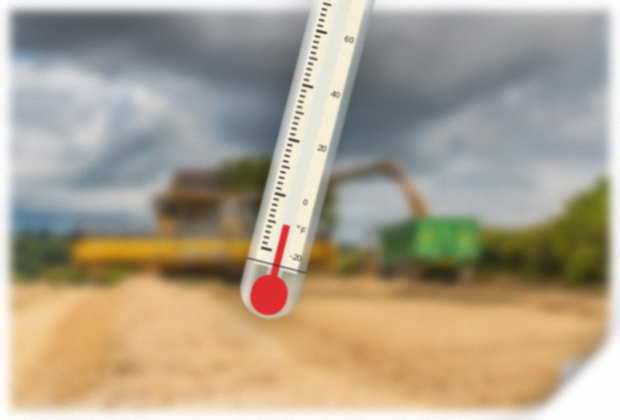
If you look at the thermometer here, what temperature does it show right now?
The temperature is -10 °F
